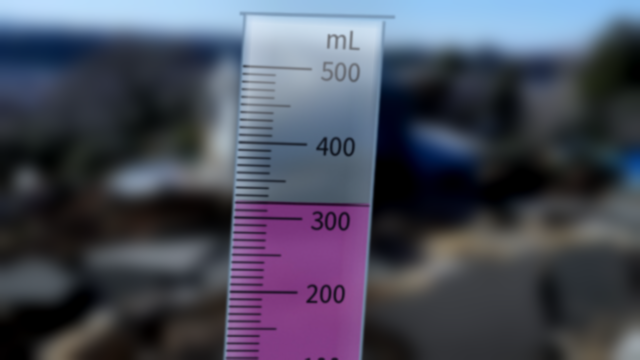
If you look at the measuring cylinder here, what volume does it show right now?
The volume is 320 mL
